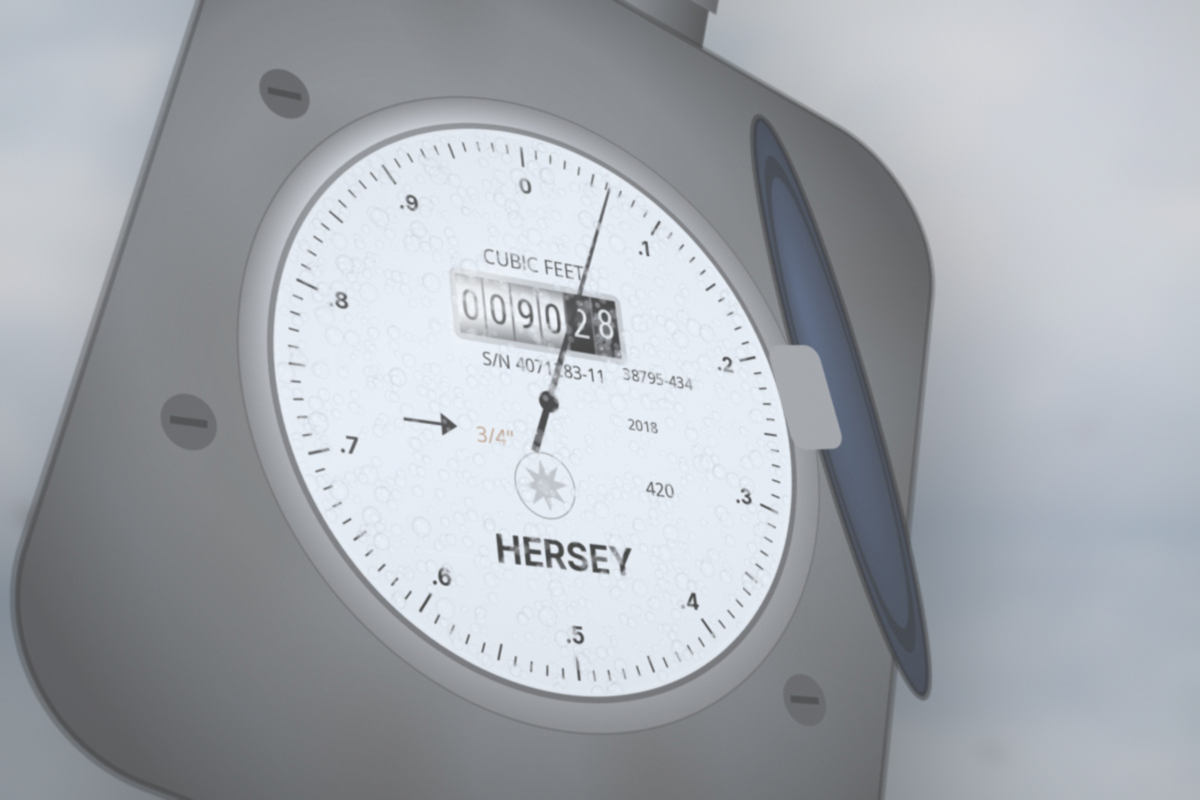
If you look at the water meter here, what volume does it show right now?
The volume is 9028.06 ft³
